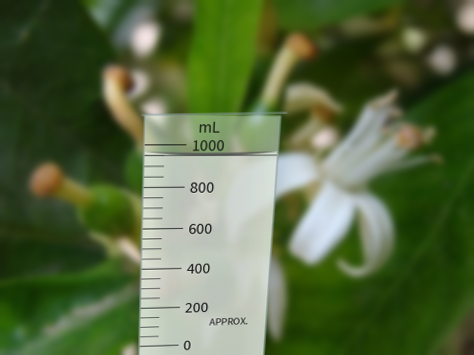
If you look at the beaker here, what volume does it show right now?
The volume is 950 mL
